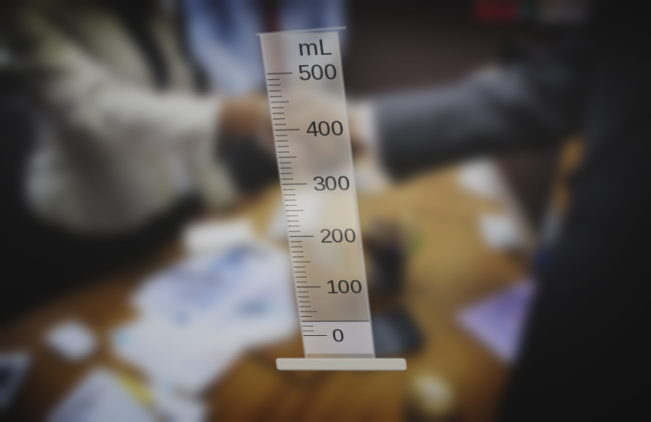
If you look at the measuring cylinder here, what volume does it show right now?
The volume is 30 mL
